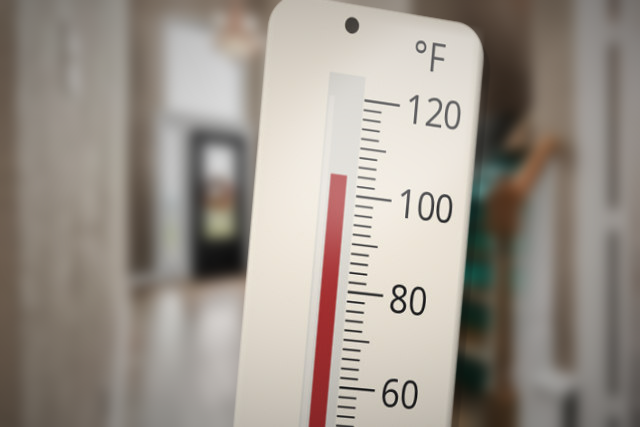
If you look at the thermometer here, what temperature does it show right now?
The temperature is 104 °F
